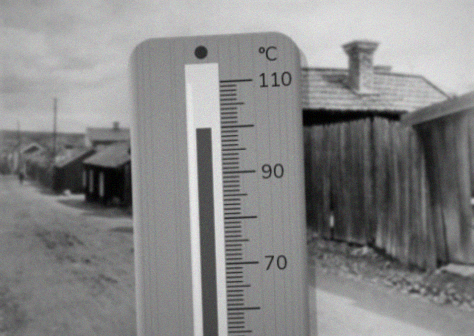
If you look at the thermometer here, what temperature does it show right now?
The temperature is 100 °C
